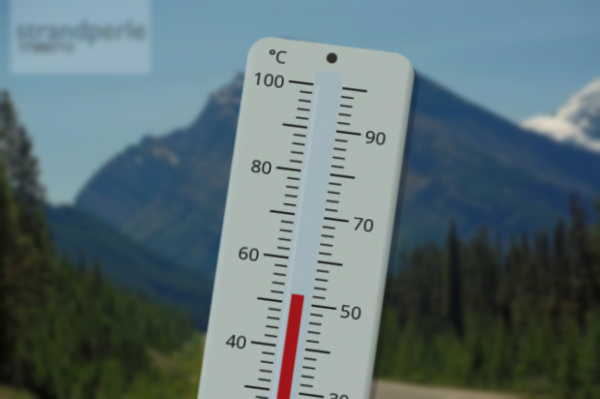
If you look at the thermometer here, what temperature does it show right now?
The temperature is 52 °C
